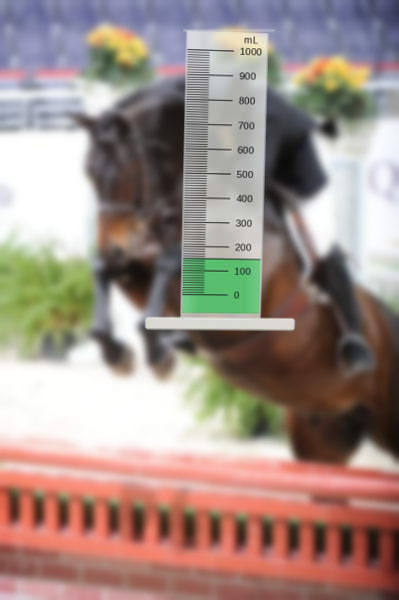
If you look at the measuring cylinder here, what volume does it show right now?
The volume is 150 mL
